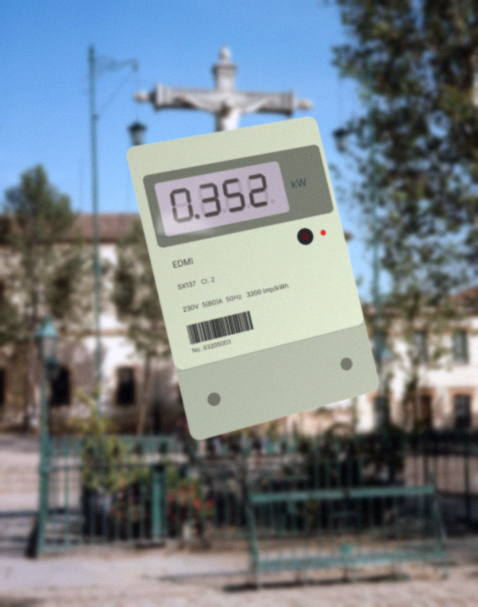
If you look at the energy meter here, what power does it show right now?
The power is 0.352 kW
